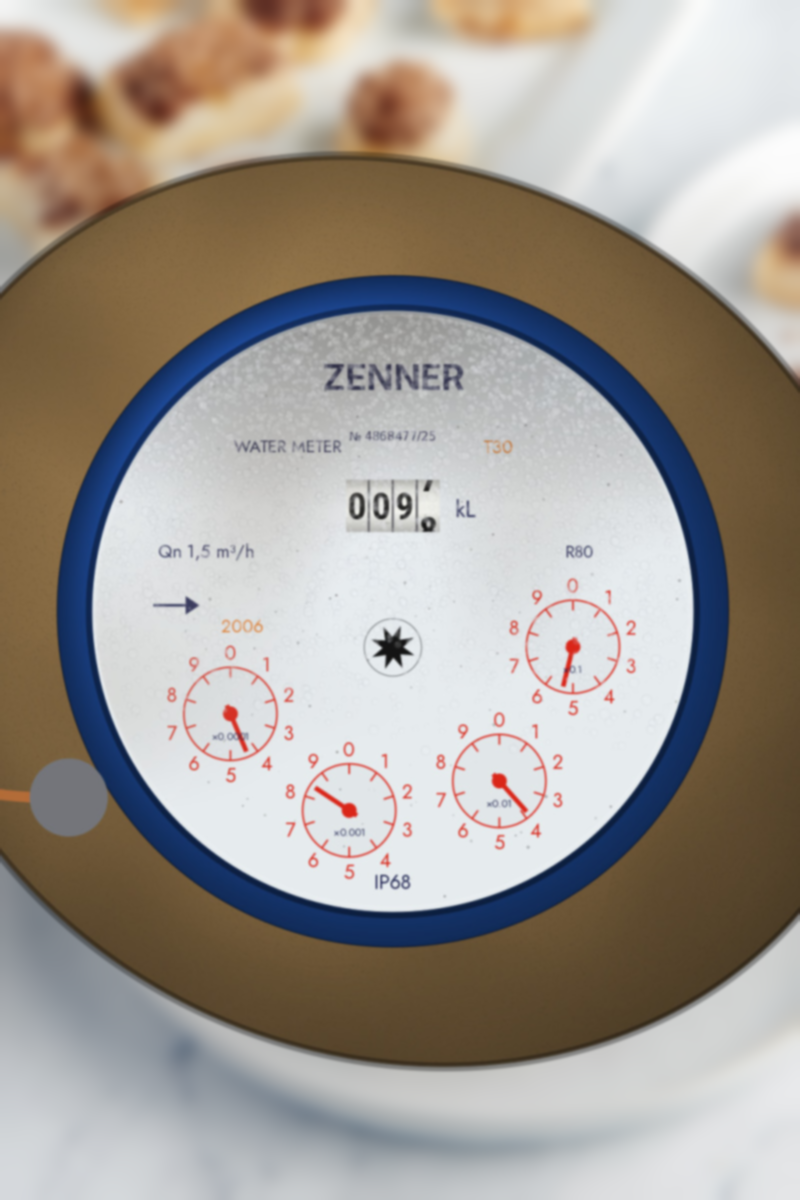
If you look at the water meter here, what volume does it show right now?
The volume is 97.5384 kL
